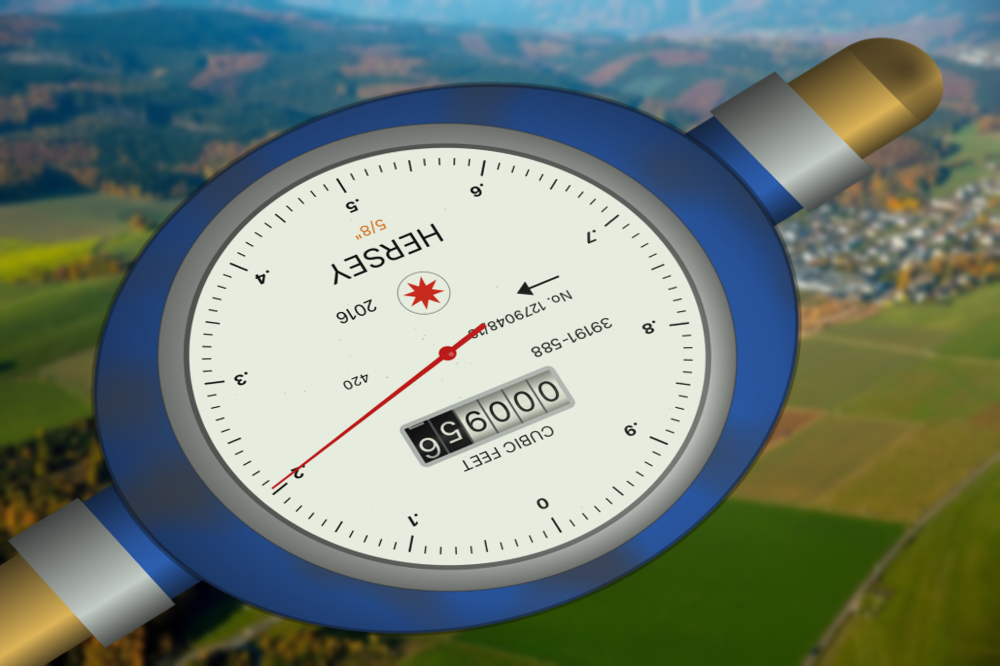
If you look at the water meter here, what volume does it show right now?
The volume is 956.20 ft³
